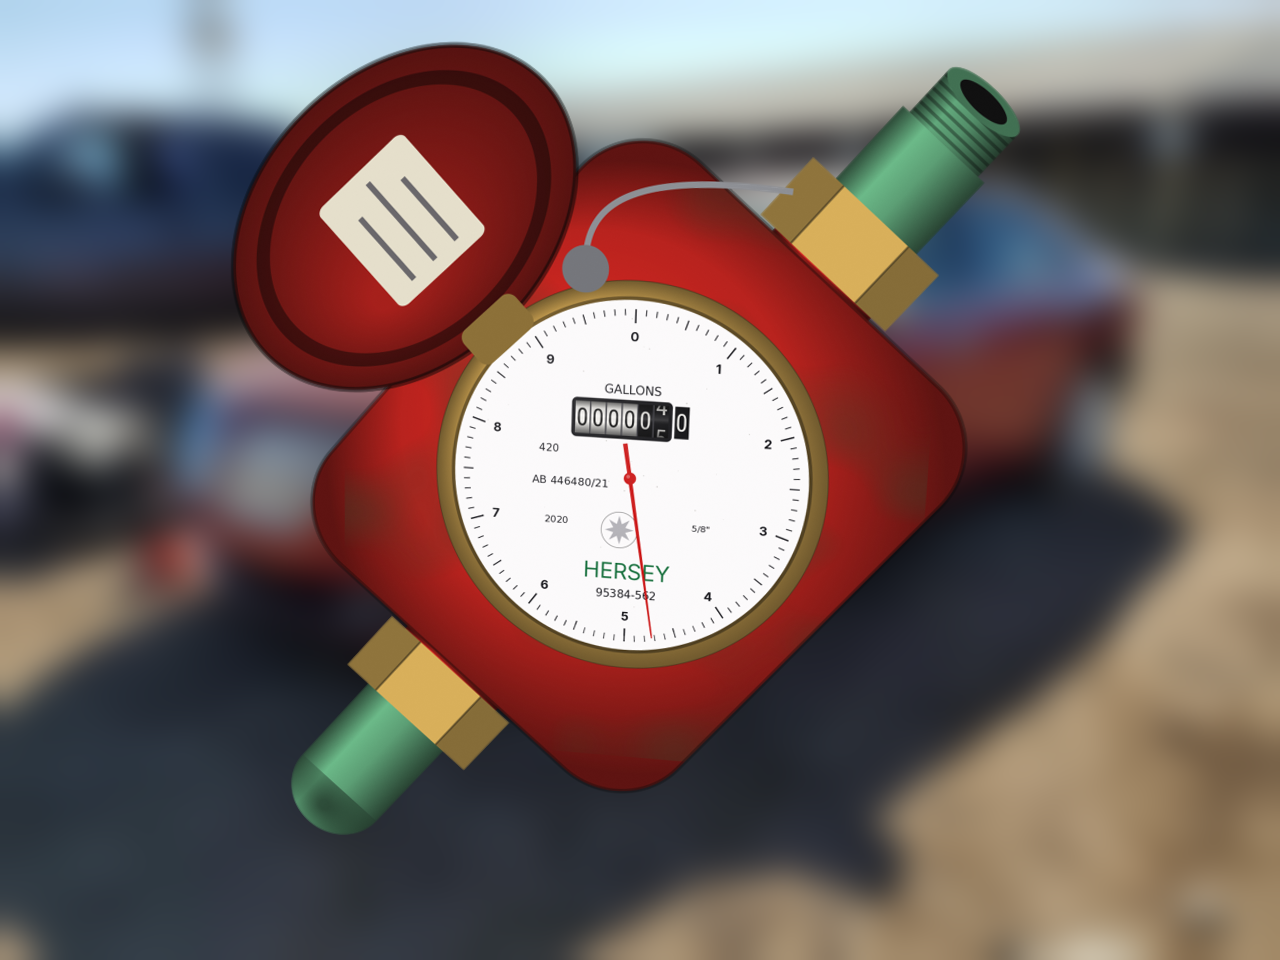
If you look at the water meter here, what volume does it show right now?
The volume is 44.7 gal
